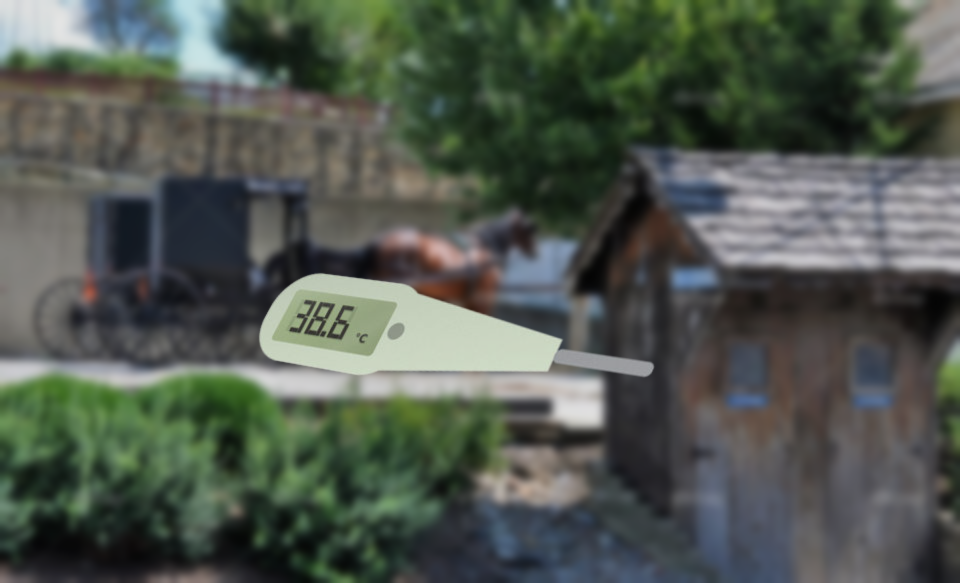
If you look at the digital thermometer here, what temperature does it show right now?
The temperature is 38.6 °C
